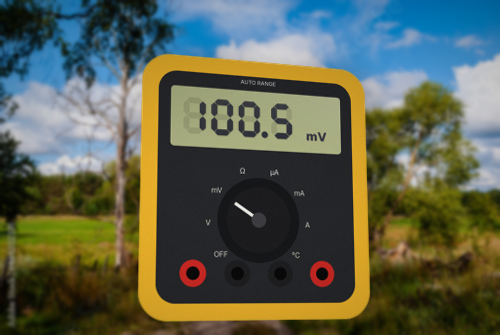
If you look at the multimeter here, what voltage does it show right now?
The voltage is 100.5 mV
